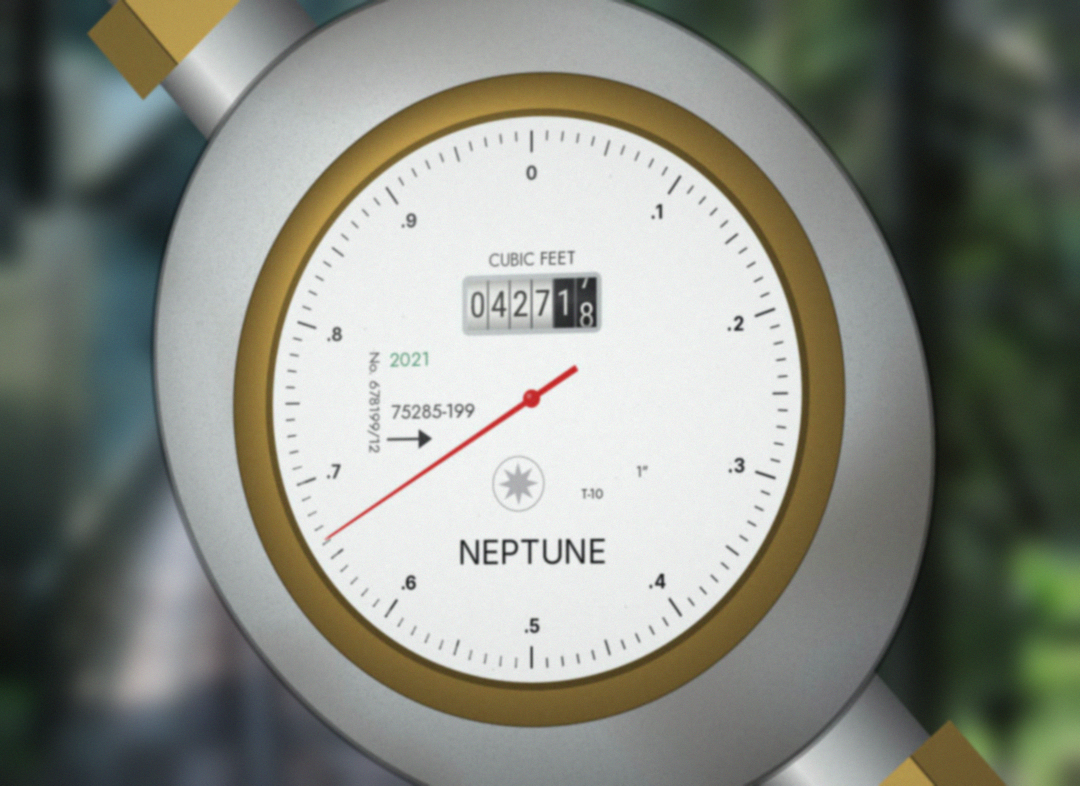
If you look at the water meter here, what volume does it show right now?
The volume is 42717.66 ft³
